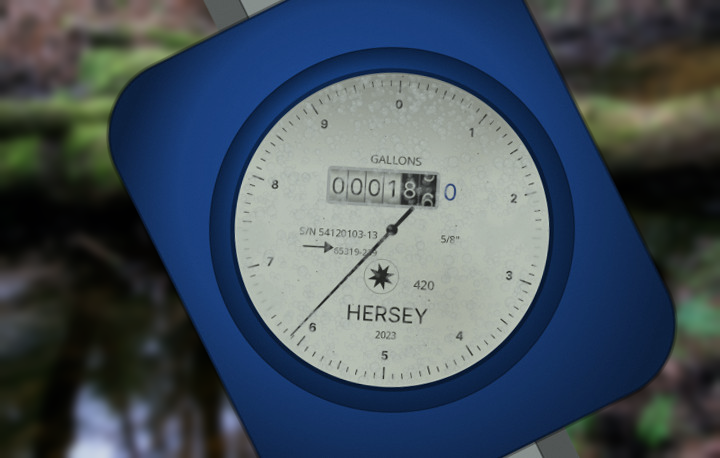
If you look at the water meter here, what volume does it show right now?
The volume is 1856.1 gal
